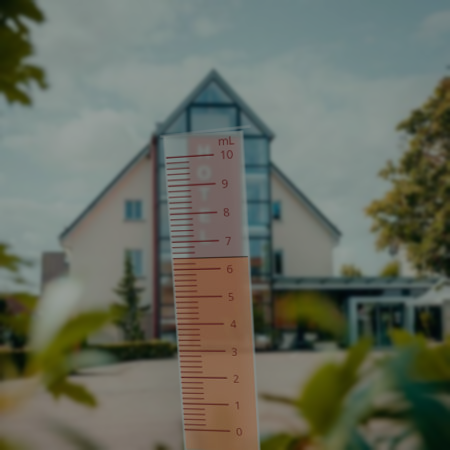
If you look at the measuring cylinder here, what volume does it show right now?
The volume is 6.4 mL
